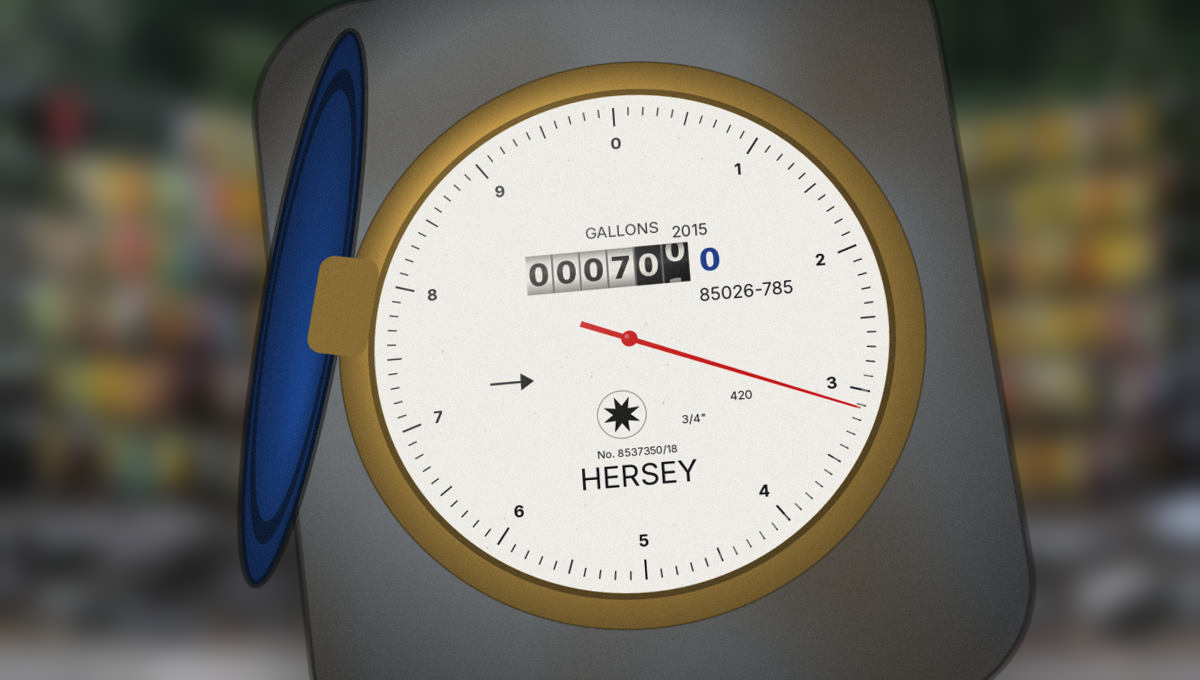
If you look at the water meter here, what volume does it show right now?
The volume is 7003.1 gal
